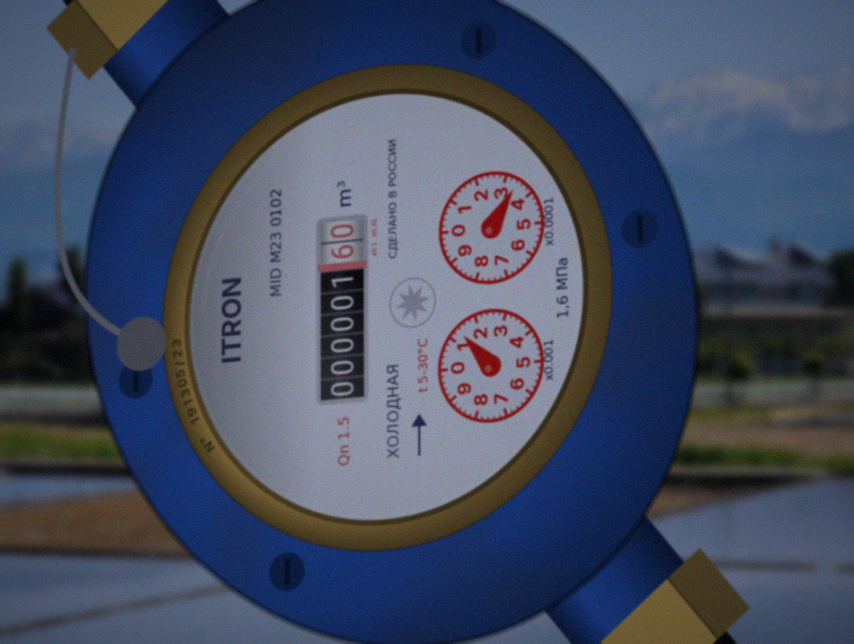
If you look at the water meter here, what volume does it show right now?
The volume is 1.6013 m³
